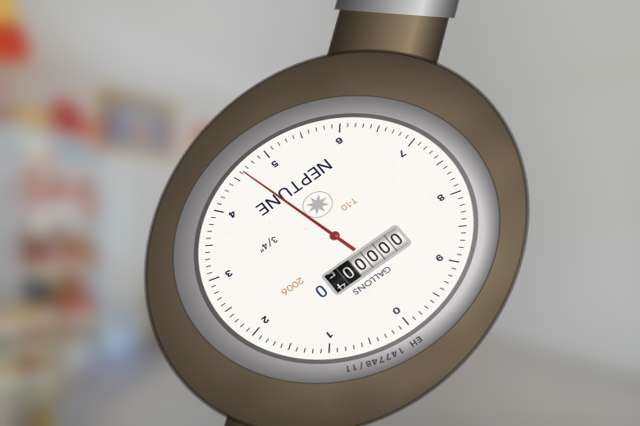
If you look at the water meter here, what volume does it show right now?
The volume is 44.6 gal
